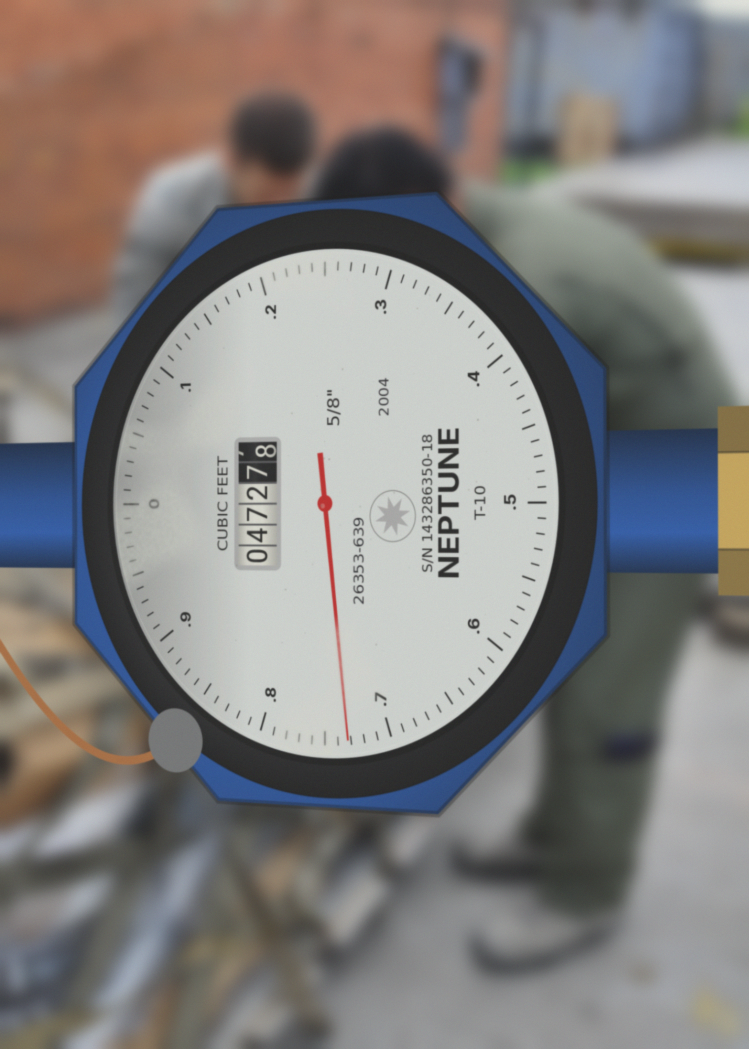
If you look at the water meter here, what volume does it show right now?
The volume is 47277.73 ft³
